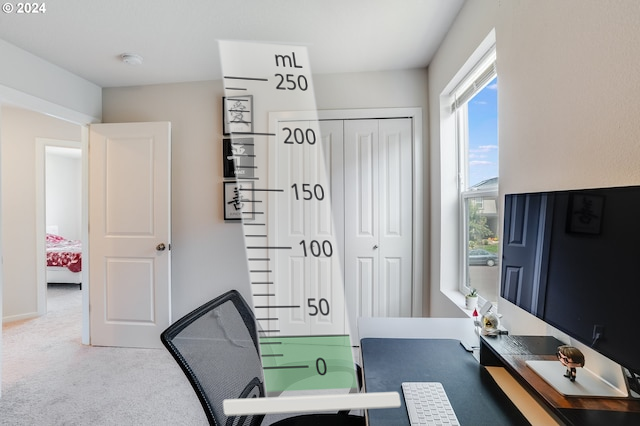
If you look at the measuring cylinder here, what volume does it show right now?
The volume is 25 mL
